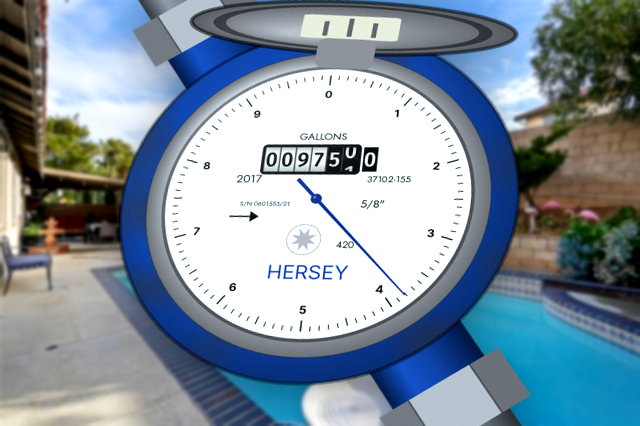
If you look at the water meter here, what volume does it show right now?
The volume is 97503.8 gal
